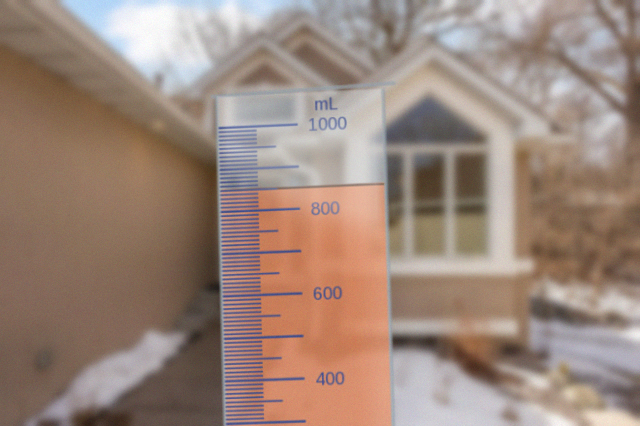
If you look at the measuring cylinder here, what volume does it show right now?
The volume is 850 mL
